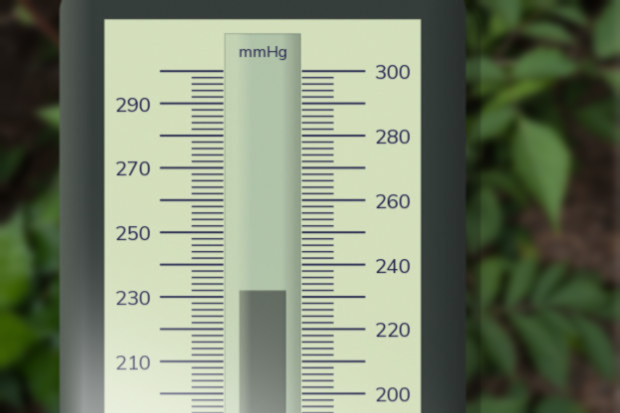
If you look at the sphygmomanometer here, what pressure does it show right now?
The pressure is 232 mmHg
